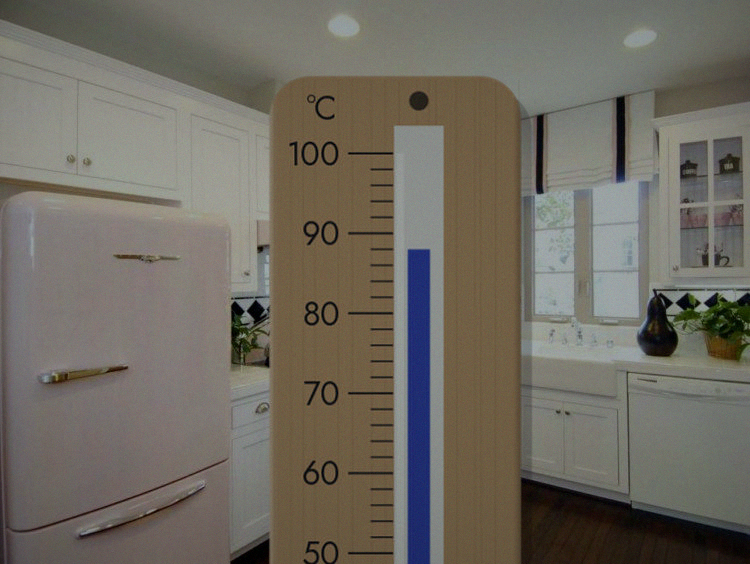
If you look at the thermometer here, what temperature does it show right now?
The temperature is 88 °C
